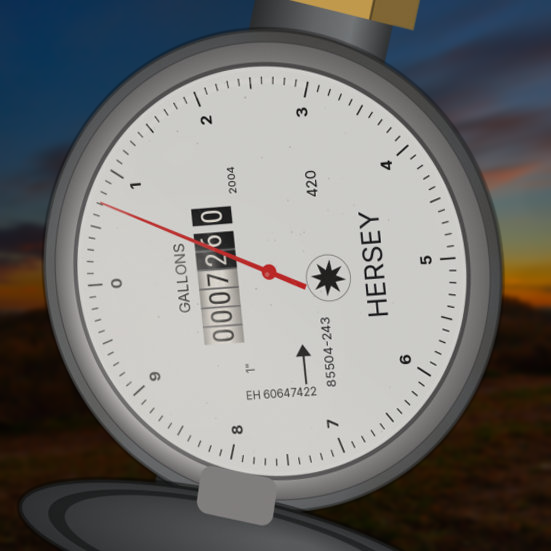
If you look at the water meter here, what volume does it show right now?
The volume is 7260.7 gal
